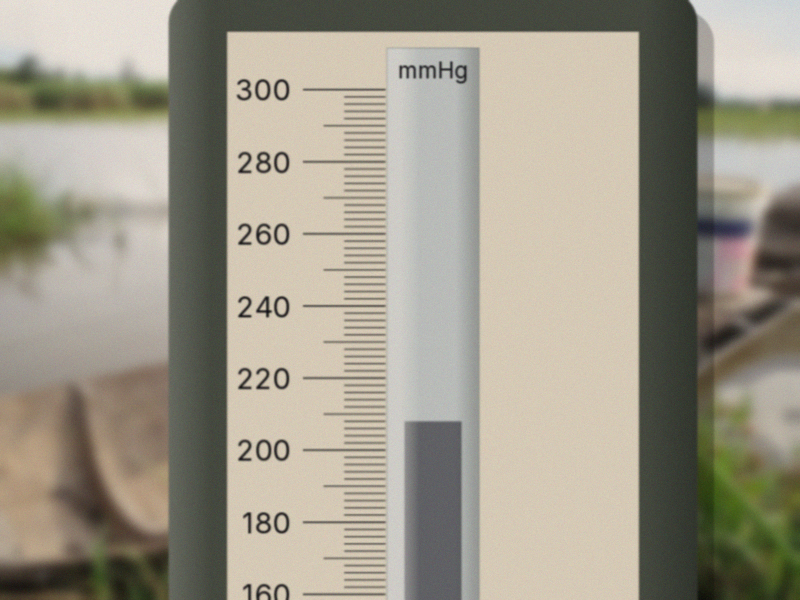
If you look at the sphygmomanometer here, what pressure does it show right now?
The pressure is 208 mmHg
